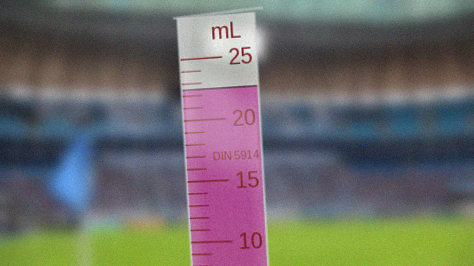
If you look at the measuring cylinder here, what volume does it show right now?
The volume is 22.5 mL
